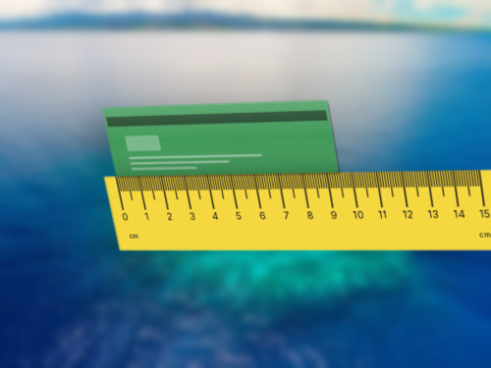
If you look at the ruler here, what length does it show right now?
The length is 9.5 cm
